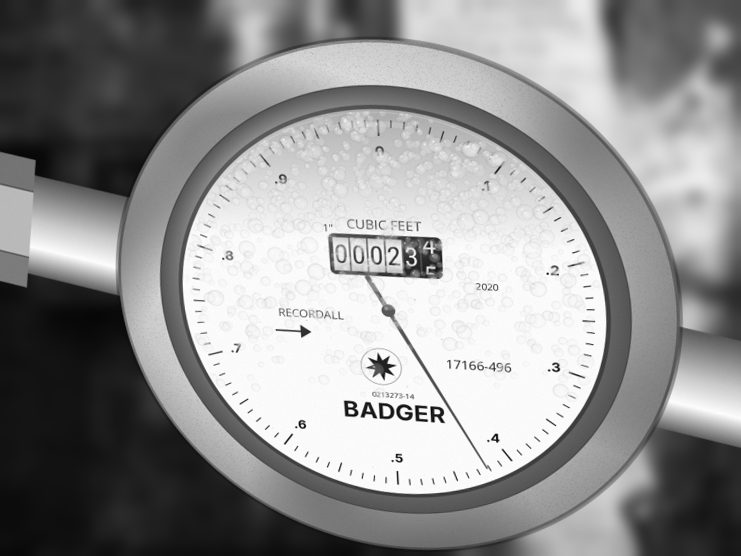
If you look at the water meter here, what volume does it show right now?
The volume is 234.42 ft³
